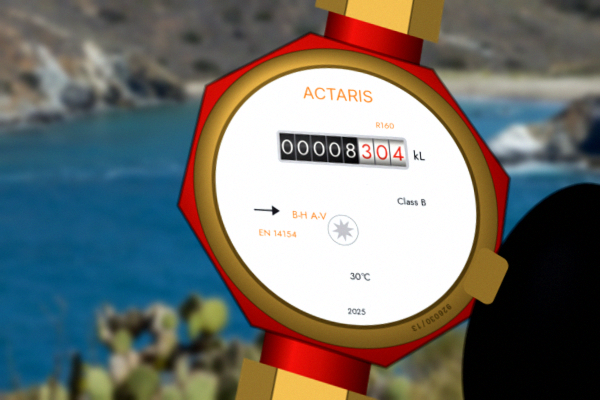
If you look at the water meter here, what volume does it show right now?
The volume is 8.304 kL
